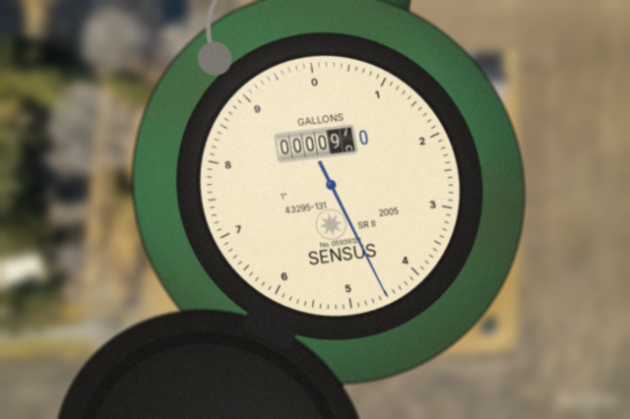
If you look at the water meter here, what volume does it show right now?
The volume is 974.5 gal
